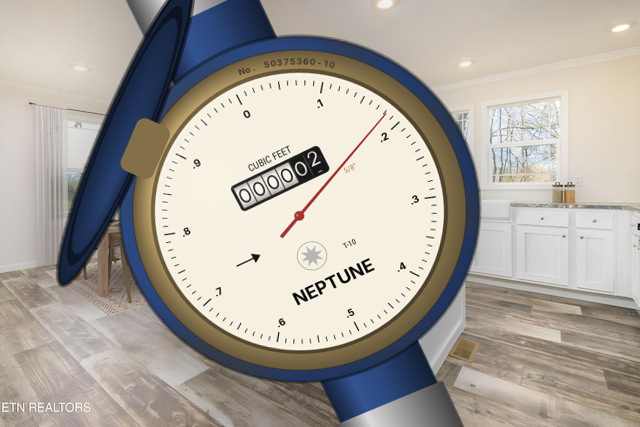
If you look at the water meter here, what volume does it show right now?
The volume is 2.18 ft³
